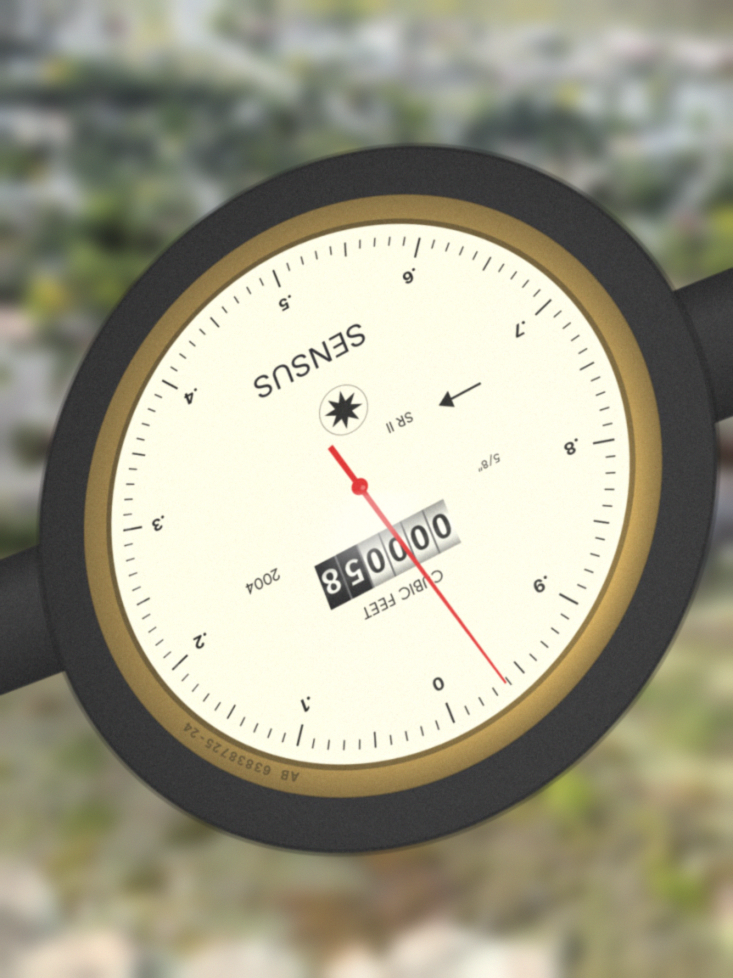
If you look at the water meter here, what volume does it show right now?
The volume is 57.96 ft³
